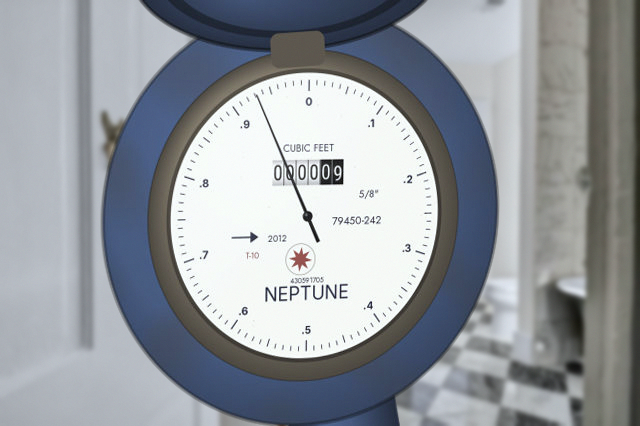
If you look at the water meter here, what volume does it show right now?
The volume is 8.93 ft³
